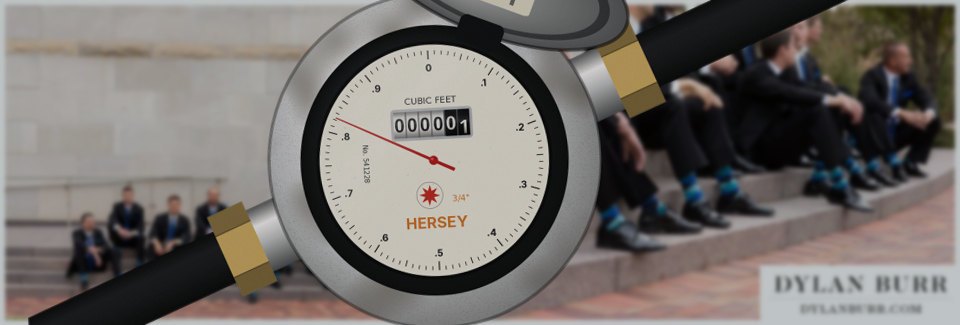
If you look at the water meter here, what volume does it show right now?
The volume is 0.82 ft³
